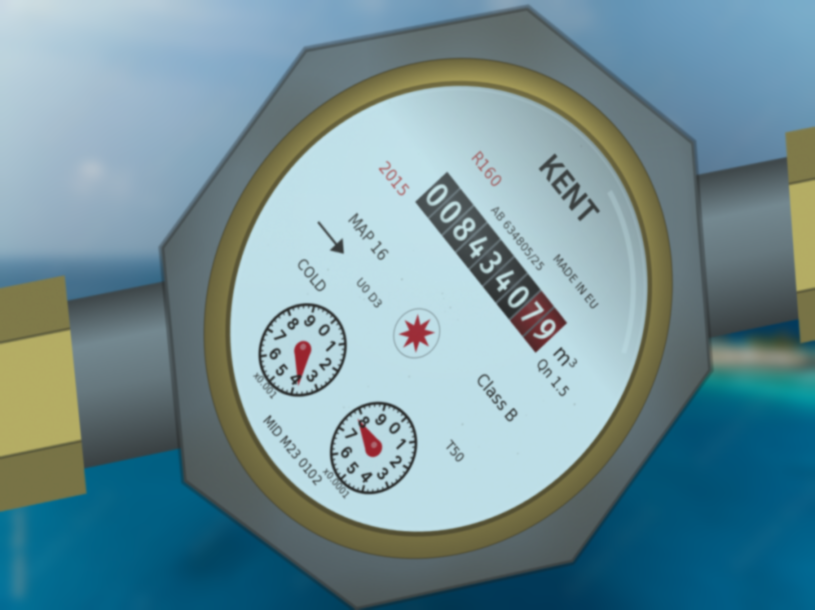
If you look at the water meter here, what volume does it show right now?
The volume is 84340.7937 m³
